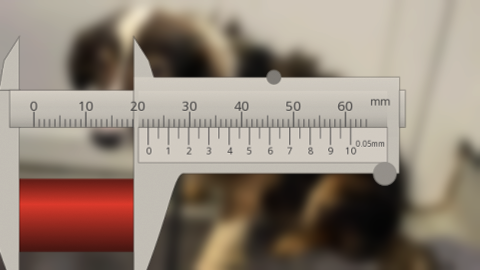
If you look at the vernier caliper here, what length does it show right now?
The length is 22.0 mm
